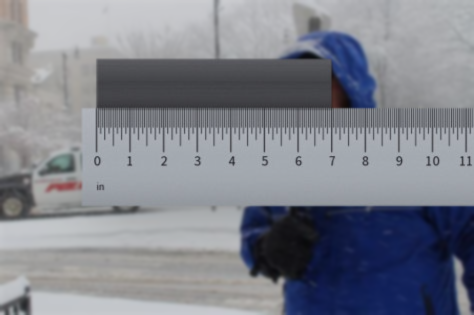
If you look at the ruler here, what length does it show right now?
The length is 7 in
